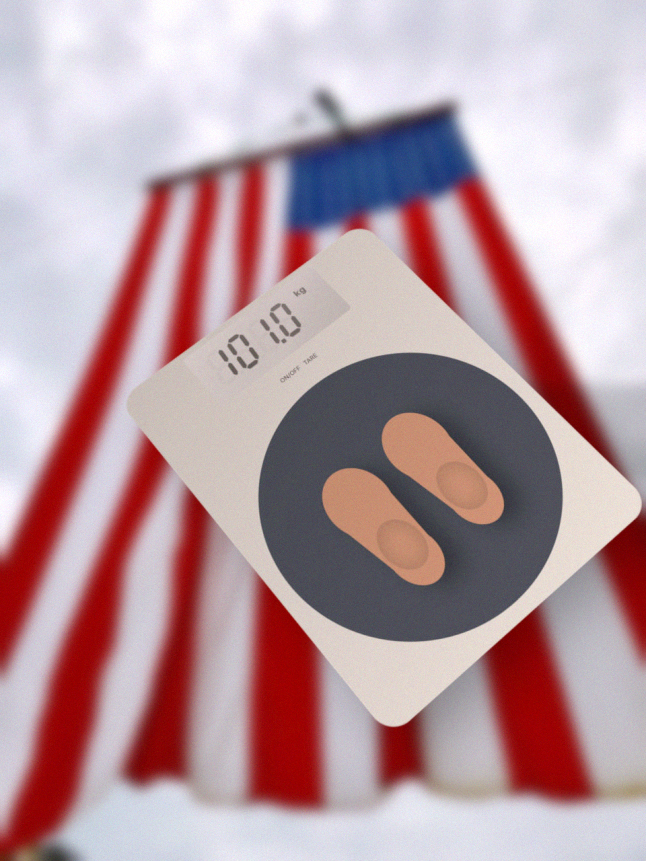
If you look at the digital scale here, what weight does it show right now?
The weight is 101.0 kg
